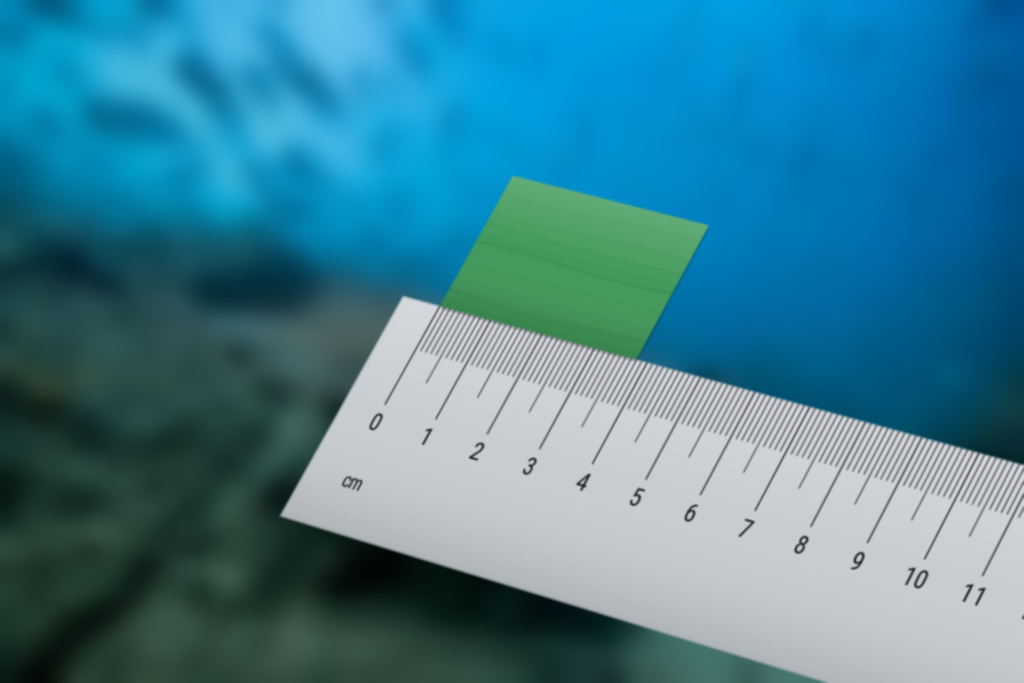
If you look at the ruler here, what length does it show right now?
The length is 3.8 cm
